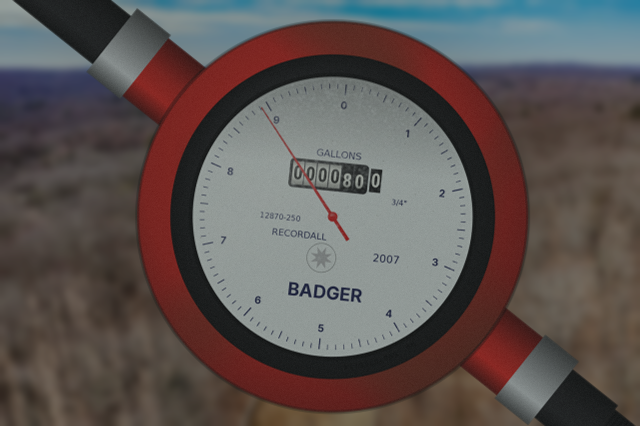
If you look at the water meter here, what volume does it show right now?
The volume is 798.9 gal
